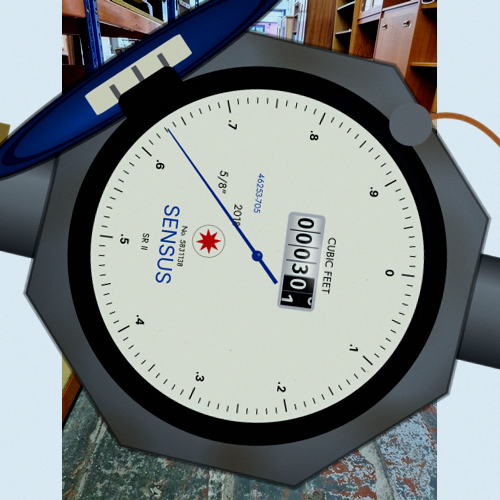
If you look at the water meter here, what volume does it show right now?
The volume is 300.63 ft³
